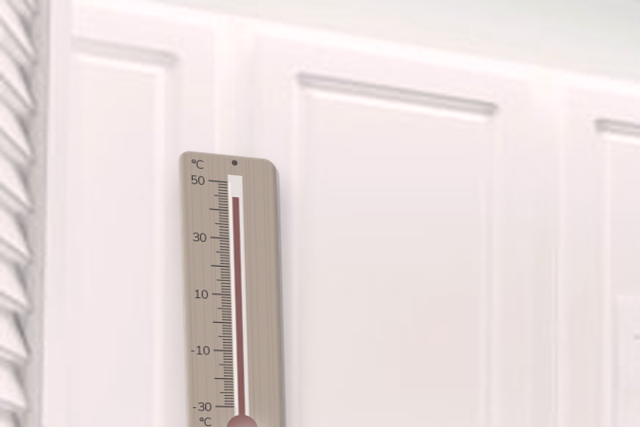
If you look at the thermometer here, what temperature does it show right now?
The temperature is 45 °C
